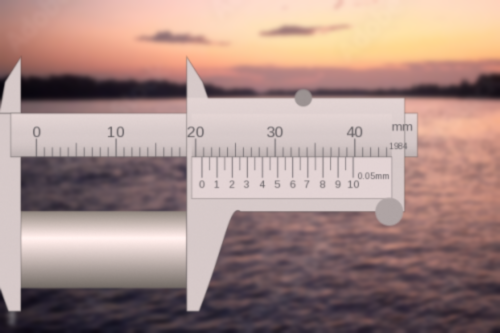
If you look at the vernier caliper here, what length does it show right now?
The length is 20.8 mm
